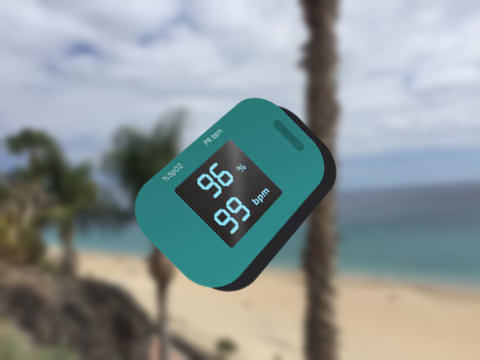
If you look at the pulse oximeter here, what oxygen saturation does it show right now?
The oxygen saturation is 96 %
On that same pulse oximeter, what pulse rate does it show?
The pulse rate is 99 bpm
